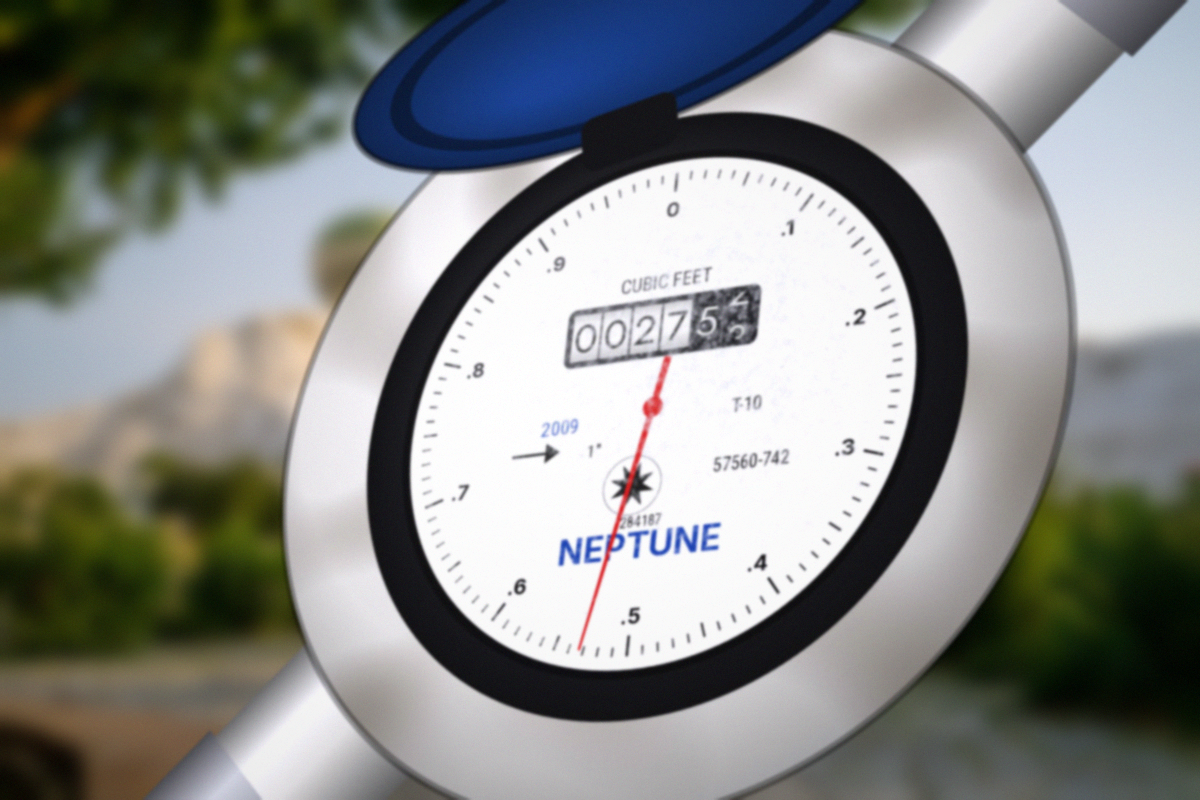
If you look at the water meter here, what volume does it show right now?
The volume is 2752.53 ft³
